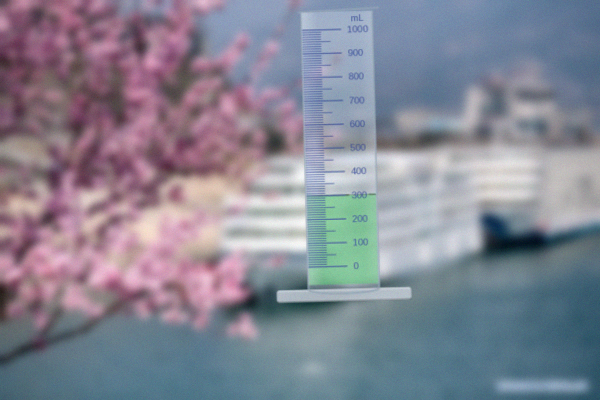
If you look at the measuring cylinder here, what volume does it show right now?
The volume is 300 mL
